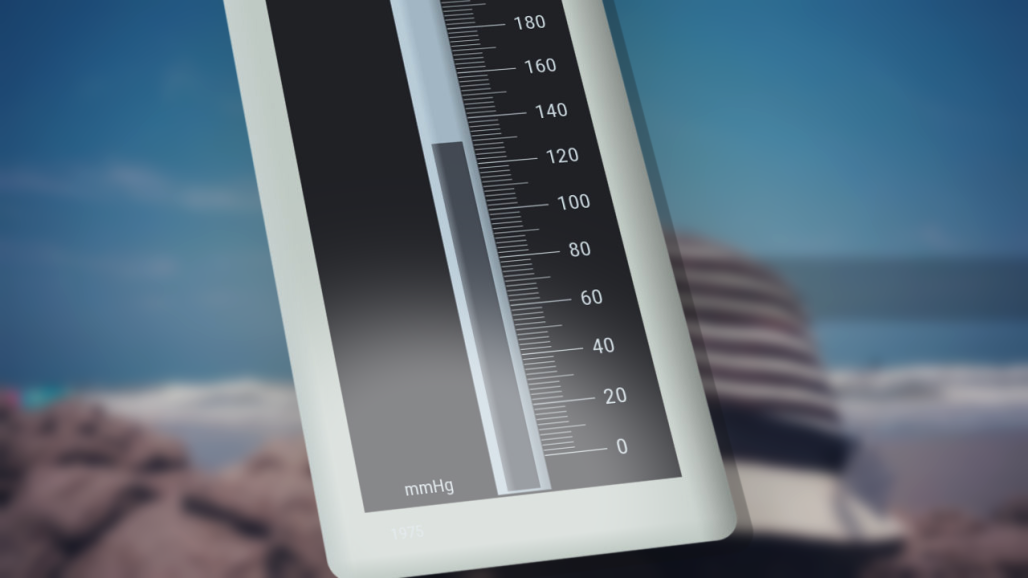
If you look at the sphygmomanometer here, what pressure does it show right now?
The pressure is 130 mmHg
